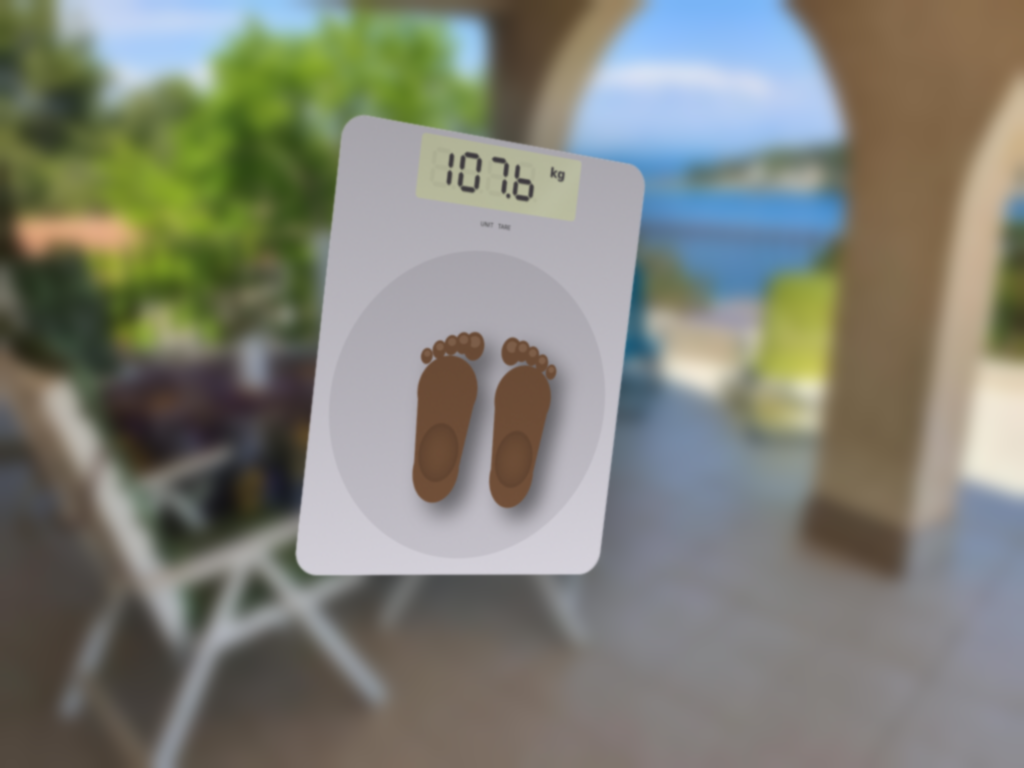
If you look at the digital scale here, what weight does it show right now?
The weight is 107.6 kg
